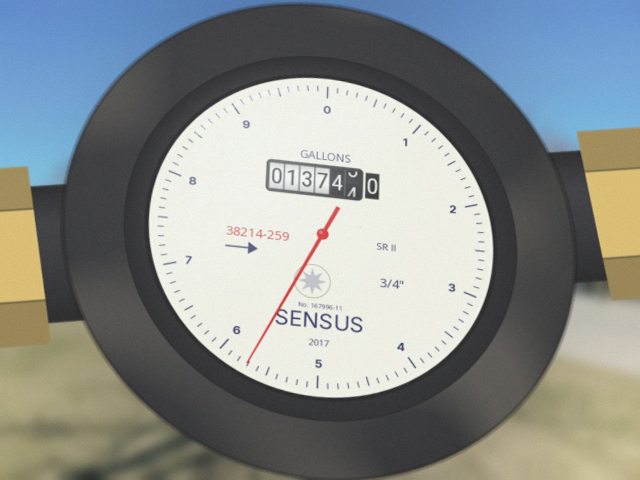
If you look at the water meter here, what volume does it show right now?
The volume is 137435.7 gal
